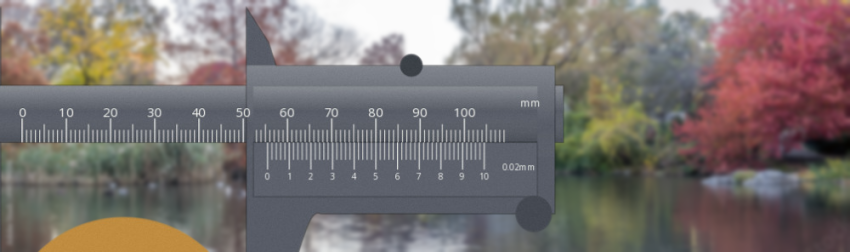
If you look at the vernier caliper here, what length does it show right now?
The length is 55.5 mm
